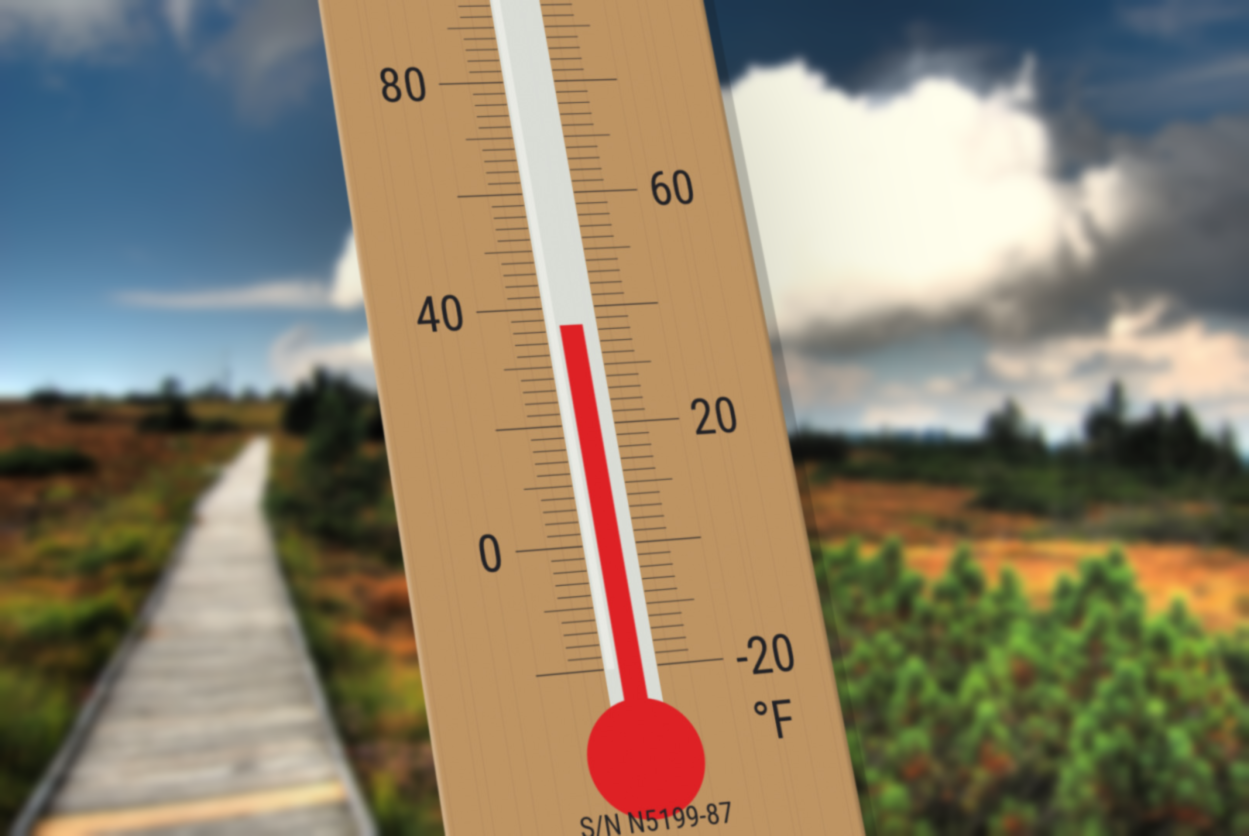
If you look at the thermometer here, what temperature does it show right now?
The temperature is 37 °F
